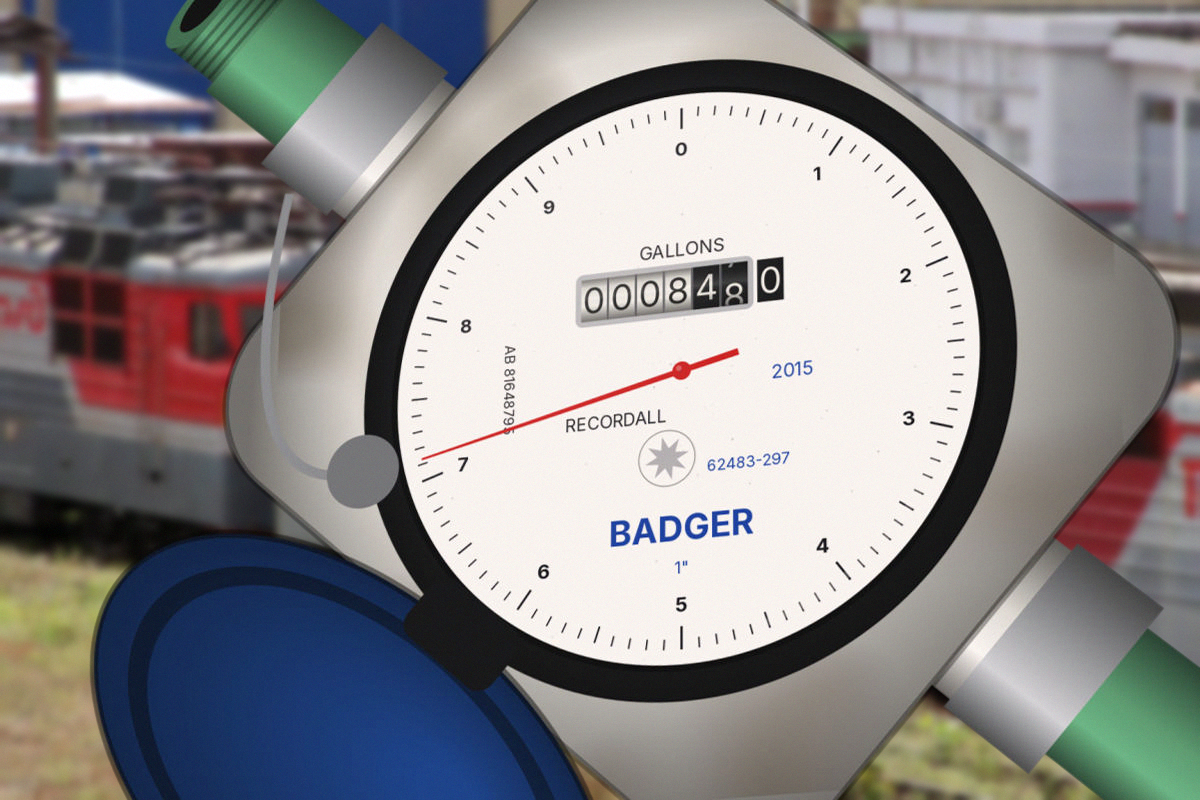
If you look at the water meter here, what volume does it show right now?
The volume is 8477.1 gal
